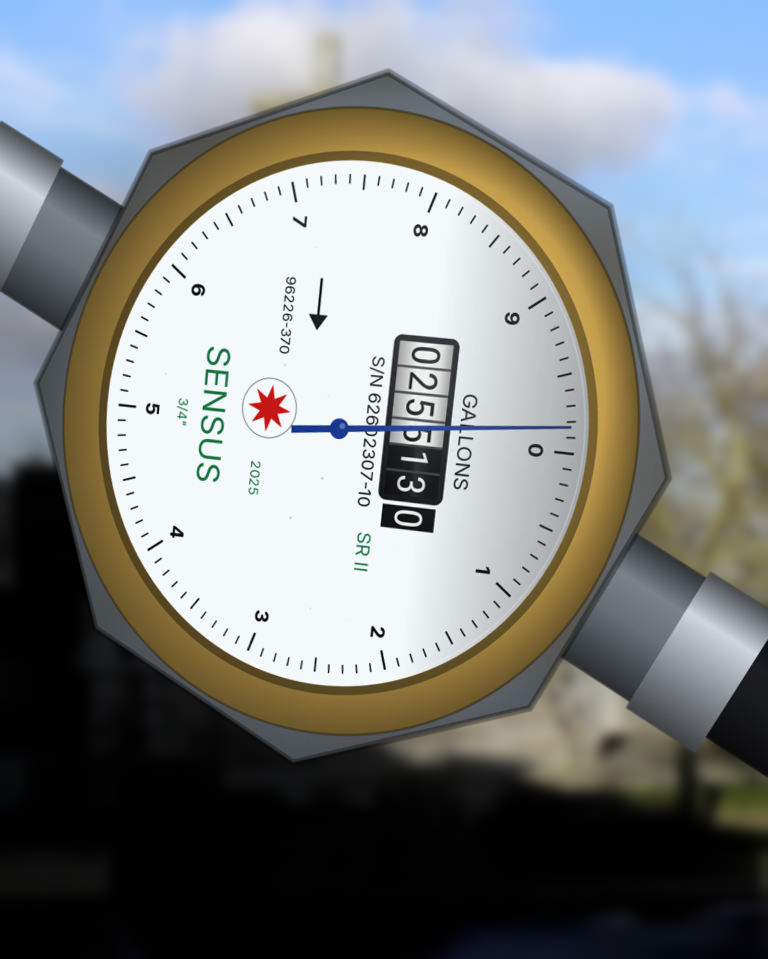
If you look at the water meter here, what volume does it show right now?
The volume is 255129.8 gal
